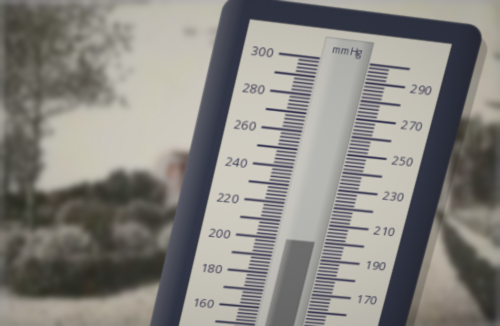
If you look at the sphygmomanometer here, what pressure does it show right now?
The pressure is 200 mmHg
